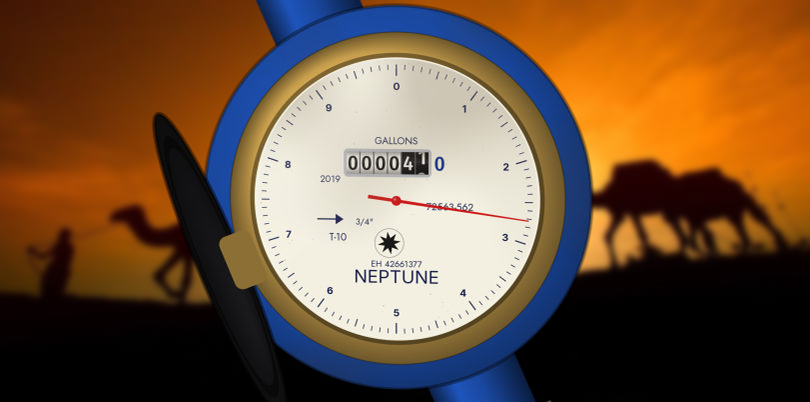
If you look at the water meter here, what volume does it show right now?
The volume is 412.7 gal
